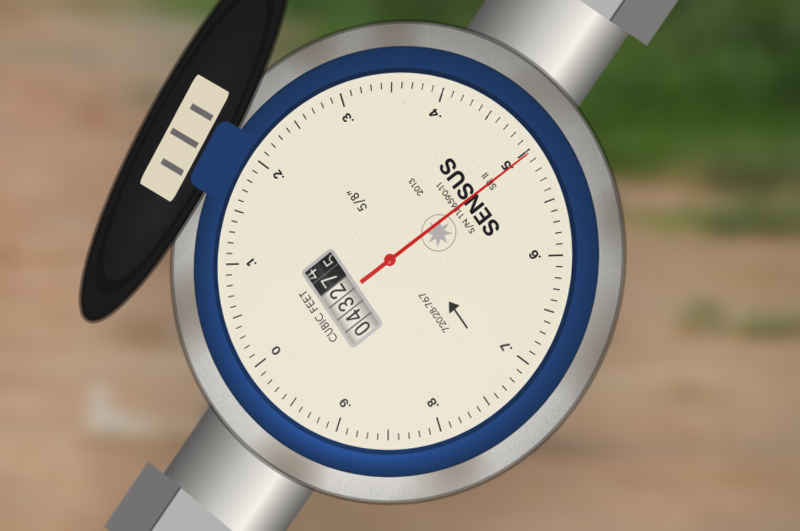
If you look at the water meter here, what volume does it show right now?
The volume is 43274.50 ft³
